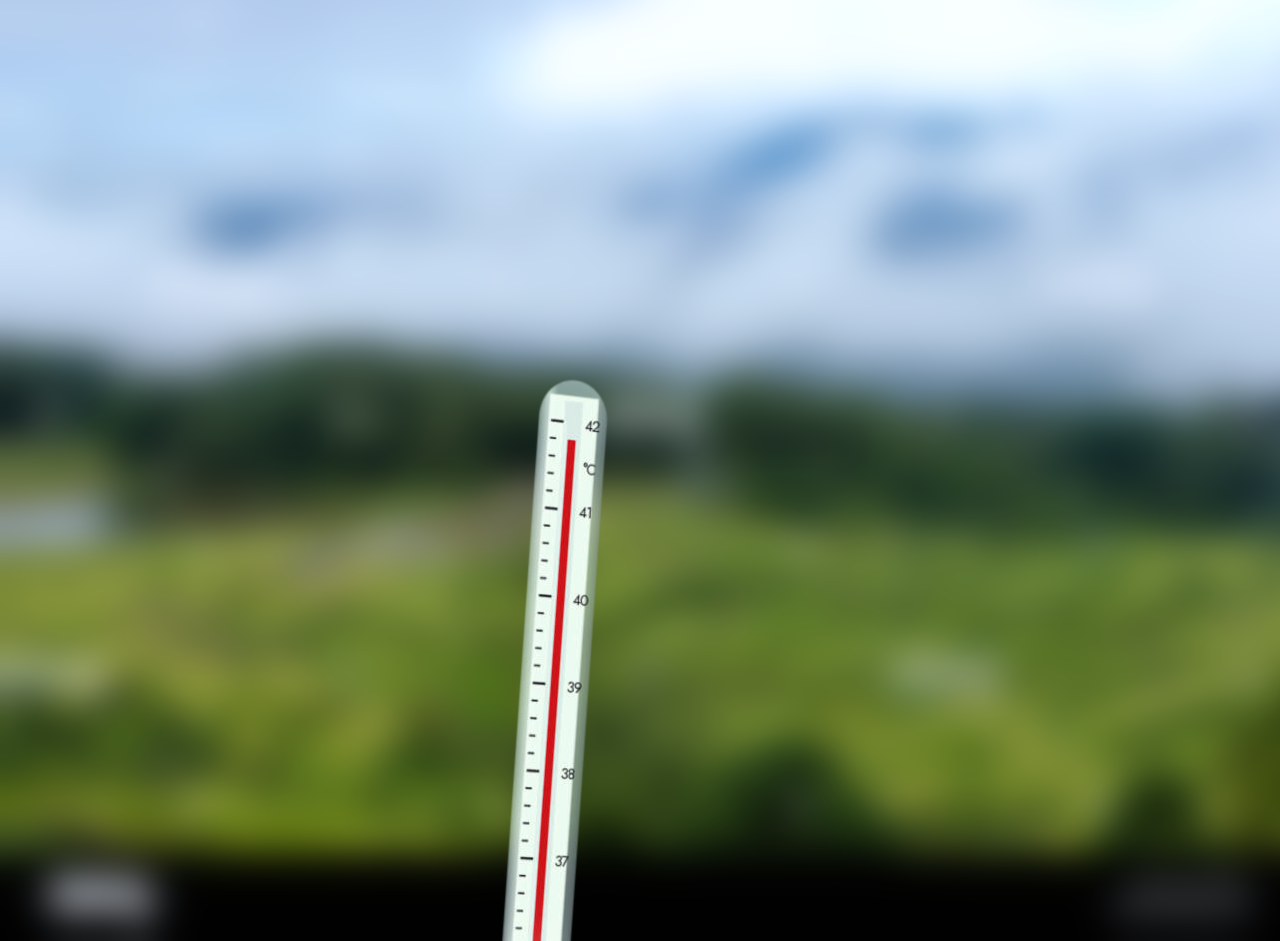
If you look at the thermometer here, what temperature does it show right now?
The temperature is 41.8 °C
